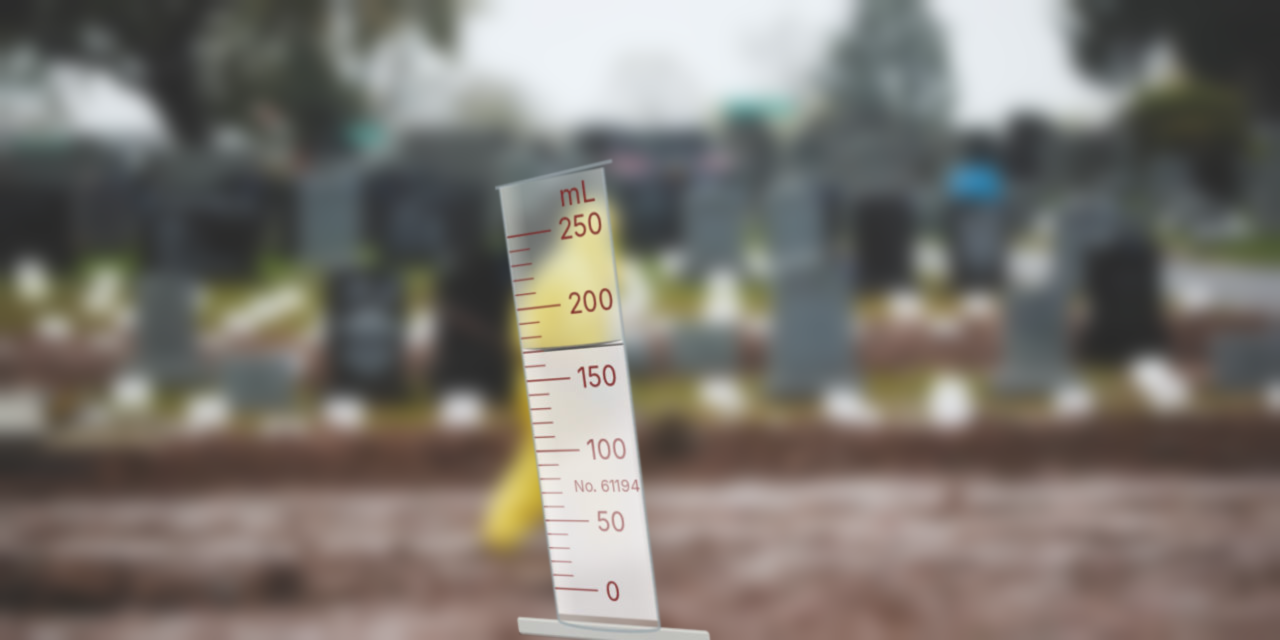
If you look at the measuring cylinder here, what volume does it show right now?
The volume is 170 mL
